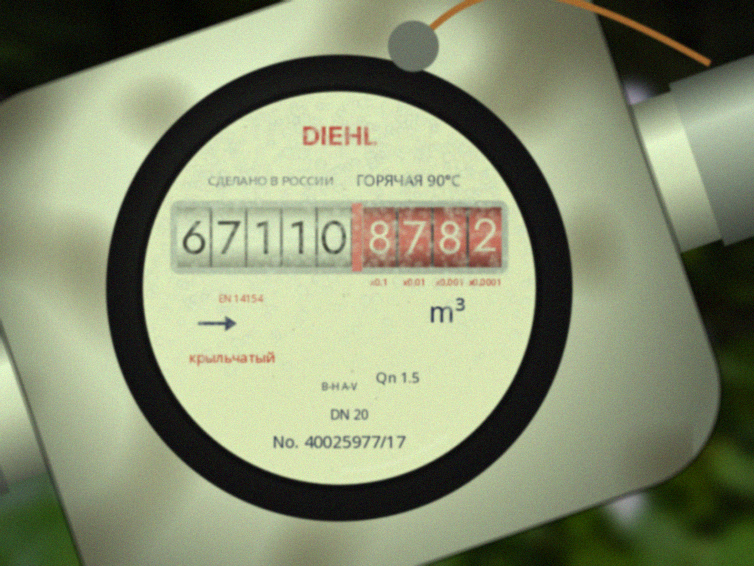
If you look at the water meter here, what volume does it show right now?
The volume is 67110.8782 m³
